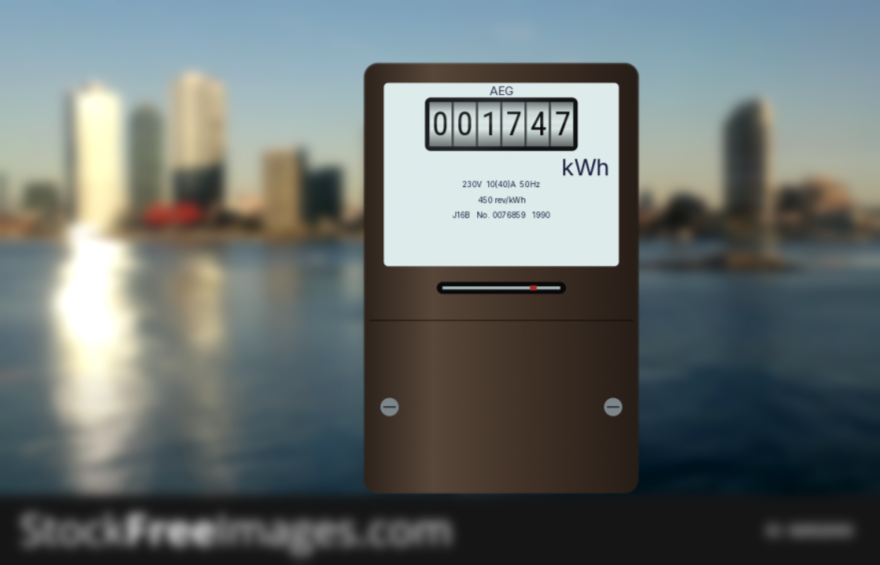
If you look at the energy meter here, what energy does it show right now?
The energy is 1747 kWh
